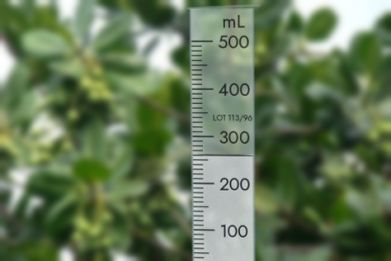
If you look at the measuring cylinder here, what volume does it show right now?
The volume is 260 mL
